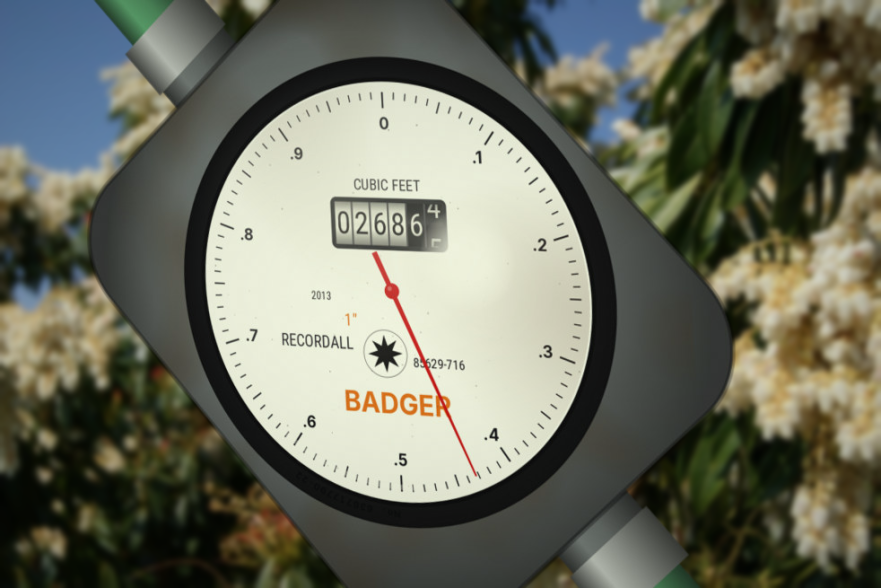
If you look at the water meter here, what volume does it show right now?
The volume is 26864.43 ft³
